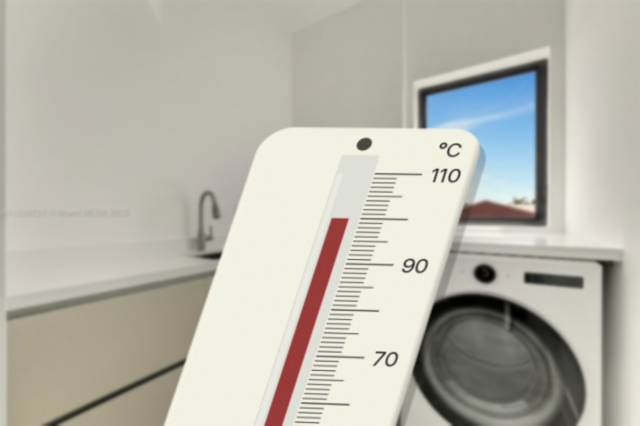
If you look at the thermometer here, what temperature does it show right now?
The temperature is 100 °C
